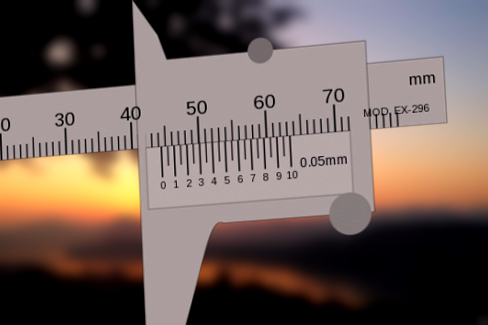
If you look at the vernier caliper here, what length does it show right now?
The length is 44.4 mm
